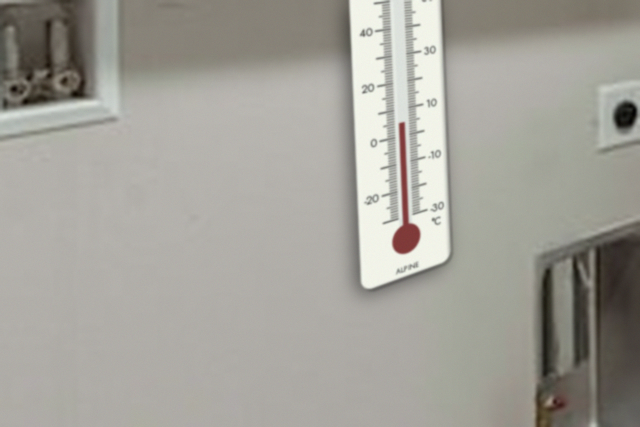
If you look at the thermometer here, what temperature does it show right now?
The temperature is 5 °C
